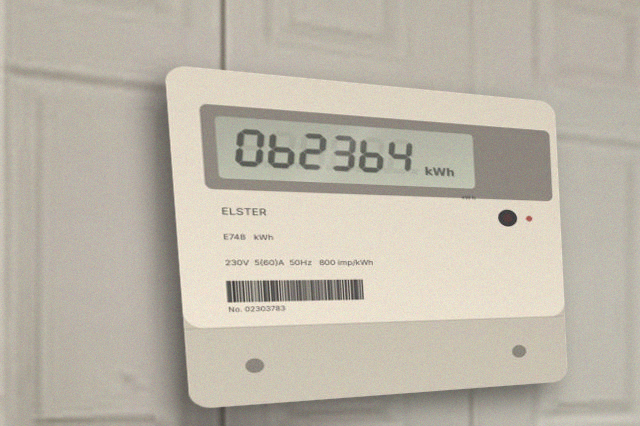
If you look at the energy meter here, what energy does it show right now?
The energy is 62364 kWh
